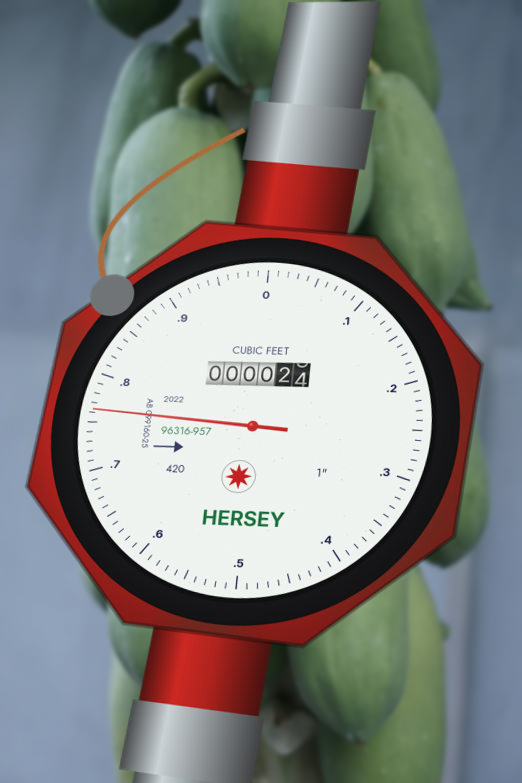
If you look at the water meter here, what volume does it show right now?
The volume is 23.76 ft³
